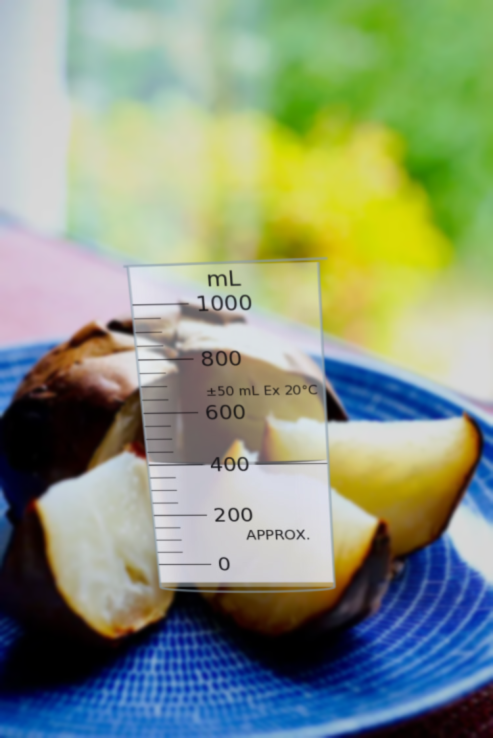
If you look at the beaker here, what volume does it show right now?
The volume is 400 mL
